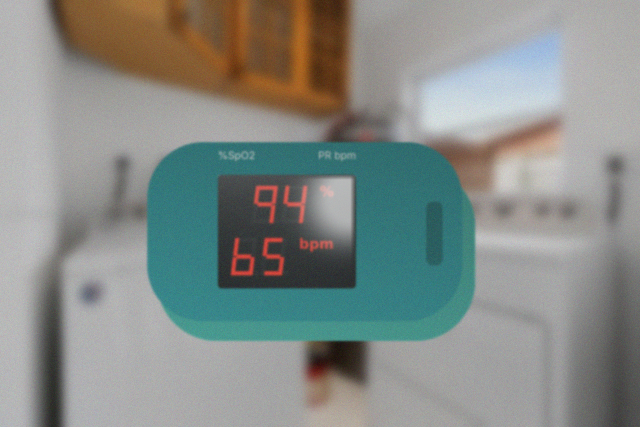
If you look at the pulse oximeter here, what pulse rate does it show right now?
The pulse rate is 65 bpm
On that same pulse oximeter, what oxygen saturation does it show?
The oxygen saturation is 94 %
